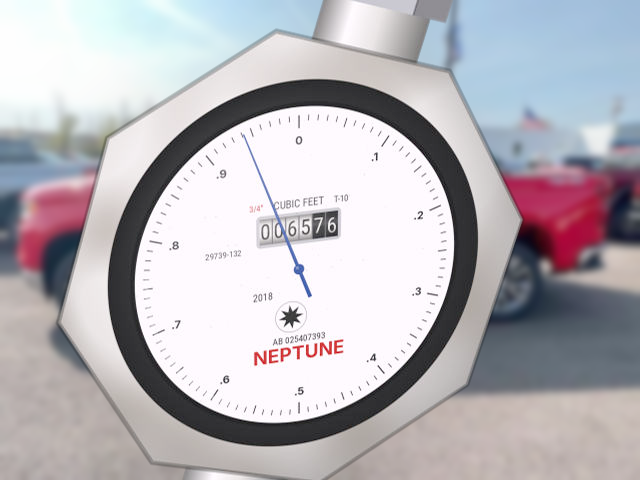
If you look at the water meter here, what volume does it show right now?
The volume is 6575.94 ft³
